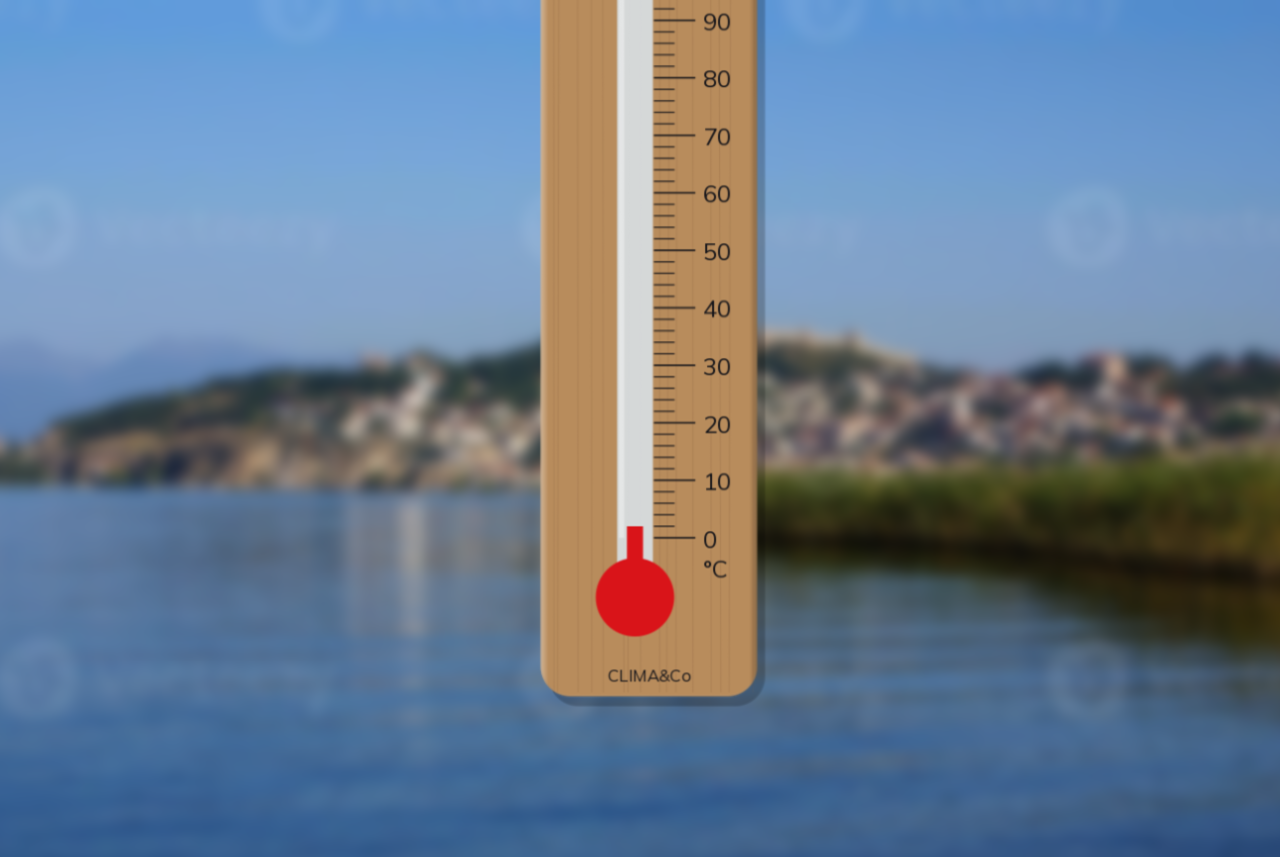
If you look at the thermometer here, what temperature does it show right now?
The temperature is 2 °C
